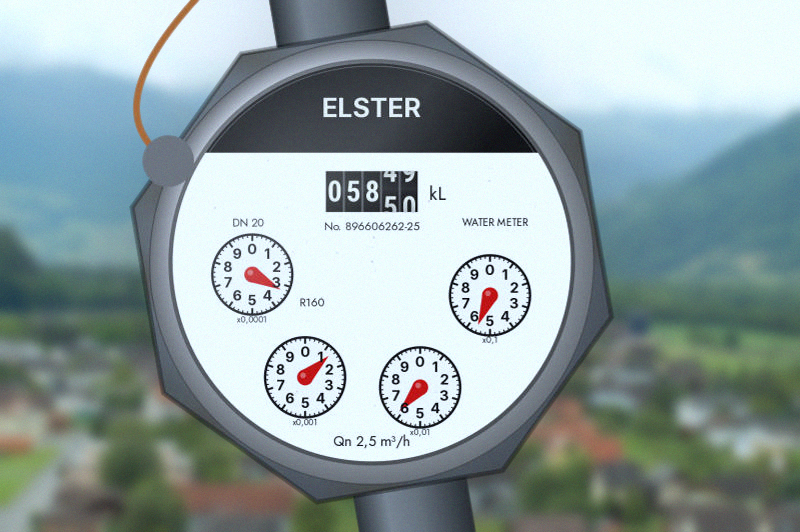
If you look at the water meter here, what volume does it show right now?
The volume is 5849.5613 kL
